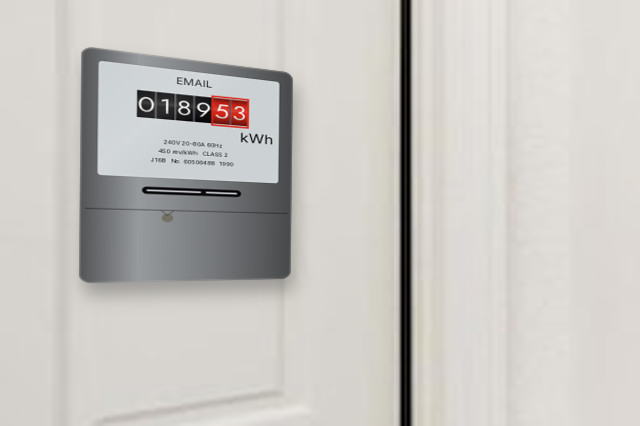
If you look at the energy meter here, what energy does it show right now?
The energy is 189.53 kWh
